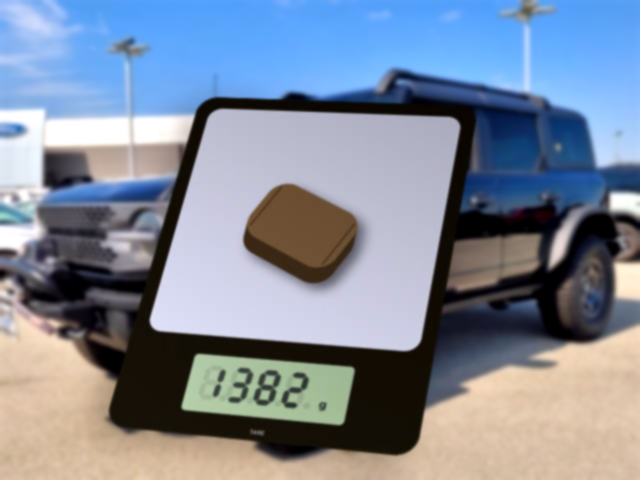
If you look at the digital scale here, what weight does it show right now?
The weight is 1382 g
